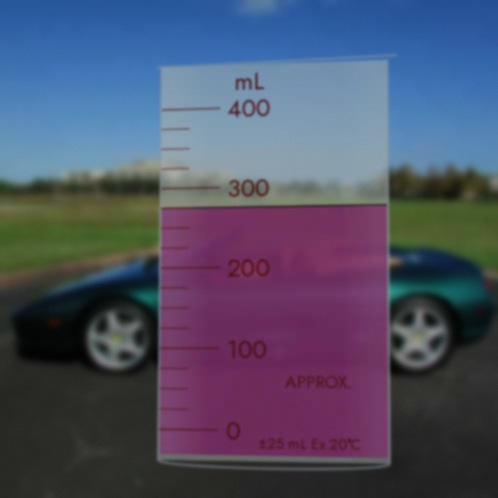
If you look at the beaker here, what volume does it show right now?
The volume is 275 mL
